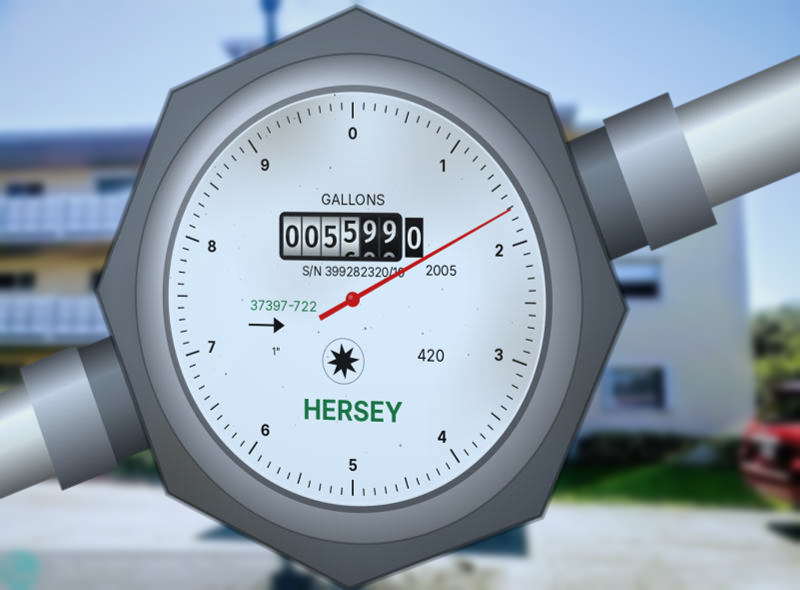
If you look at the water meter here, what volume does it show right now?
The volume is 55991.7 gal
